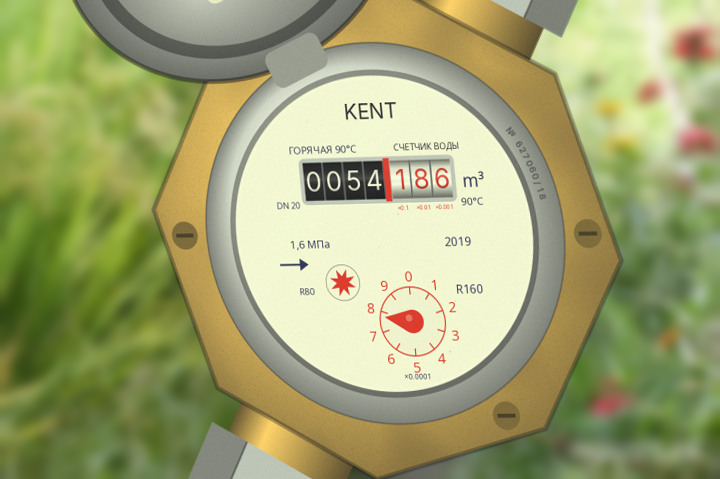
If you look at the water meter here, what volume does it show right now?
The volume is 54.1867 m³
